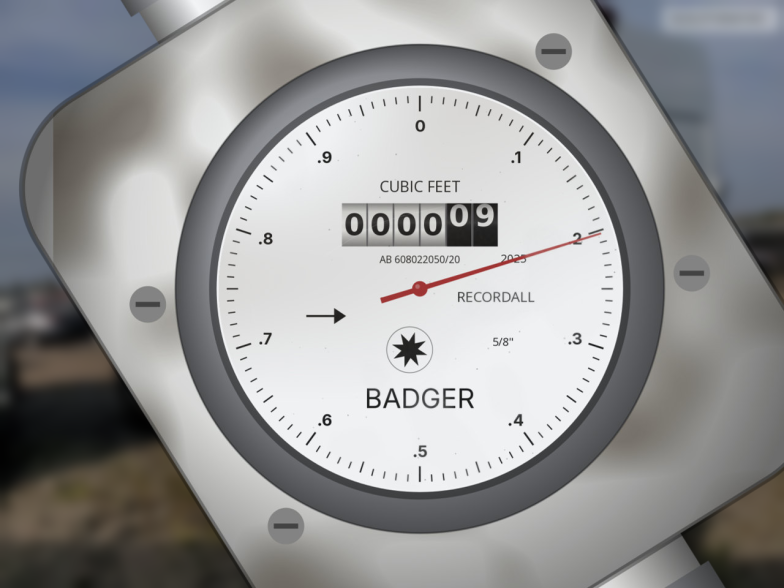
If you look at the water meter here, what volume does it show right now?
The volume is 9.20 ft³
